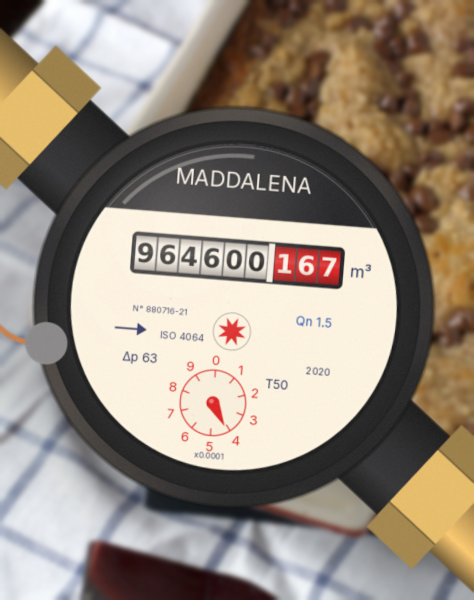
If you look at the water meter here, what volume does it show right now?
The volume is 964600.1674 m³
